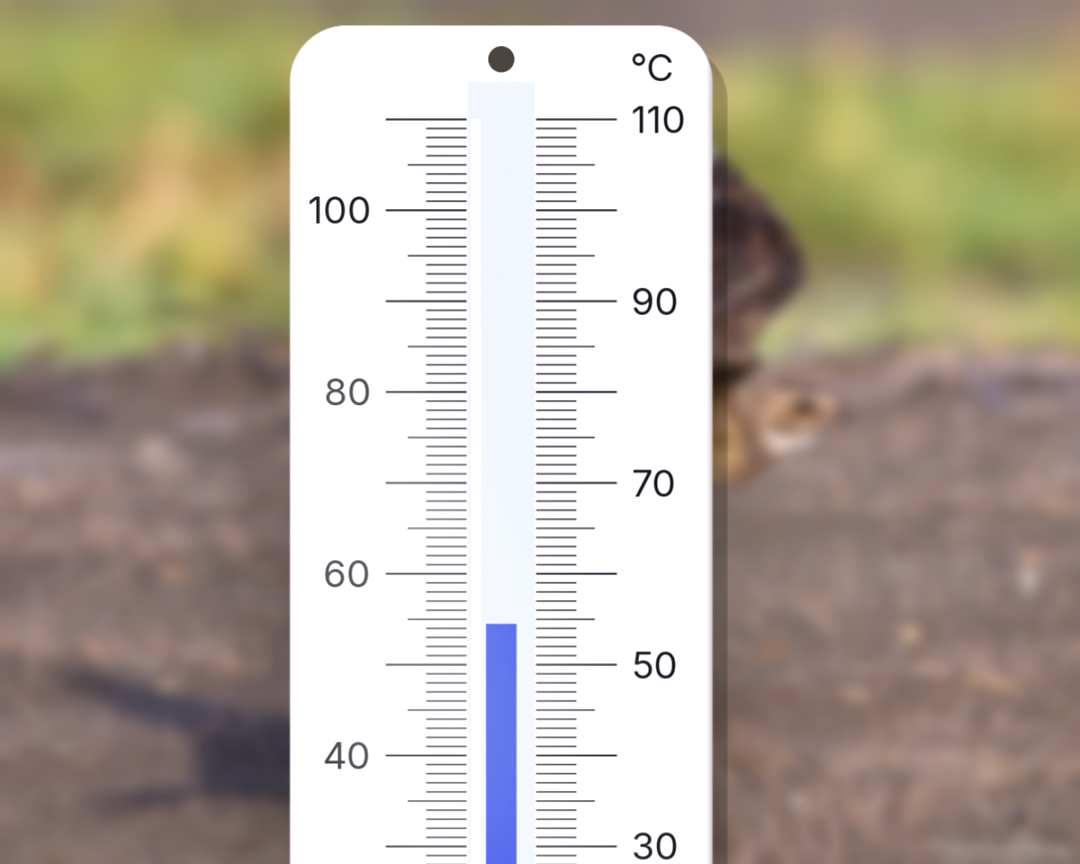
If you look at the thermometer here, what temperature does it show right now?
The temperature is 54.5 °C
